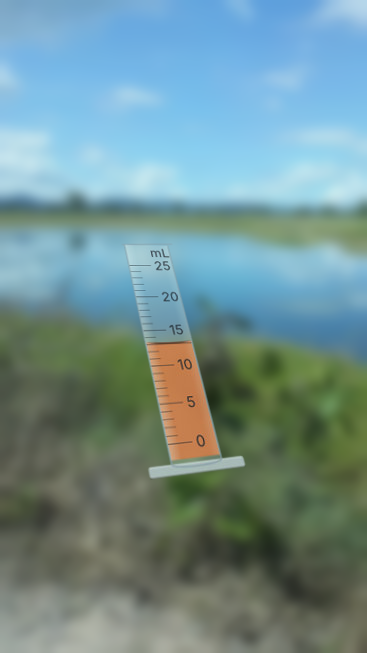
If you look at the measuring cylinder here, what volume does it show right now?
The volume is 13 mL
